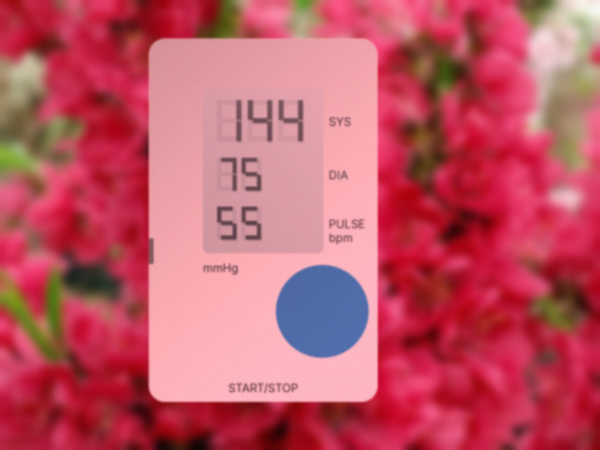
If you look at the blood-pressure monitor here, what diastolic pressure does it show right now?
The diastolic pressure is 75 mmHg
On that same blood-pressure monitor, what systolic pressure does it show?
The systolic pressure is 144 mmHg
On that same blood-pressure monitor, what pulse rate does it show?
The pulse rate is 55 bpm
